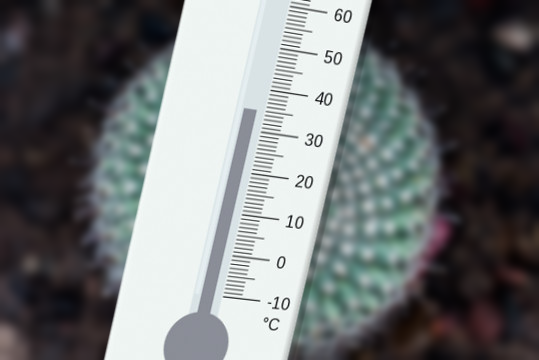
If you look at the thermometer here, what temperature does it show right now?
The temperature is 35 °C
